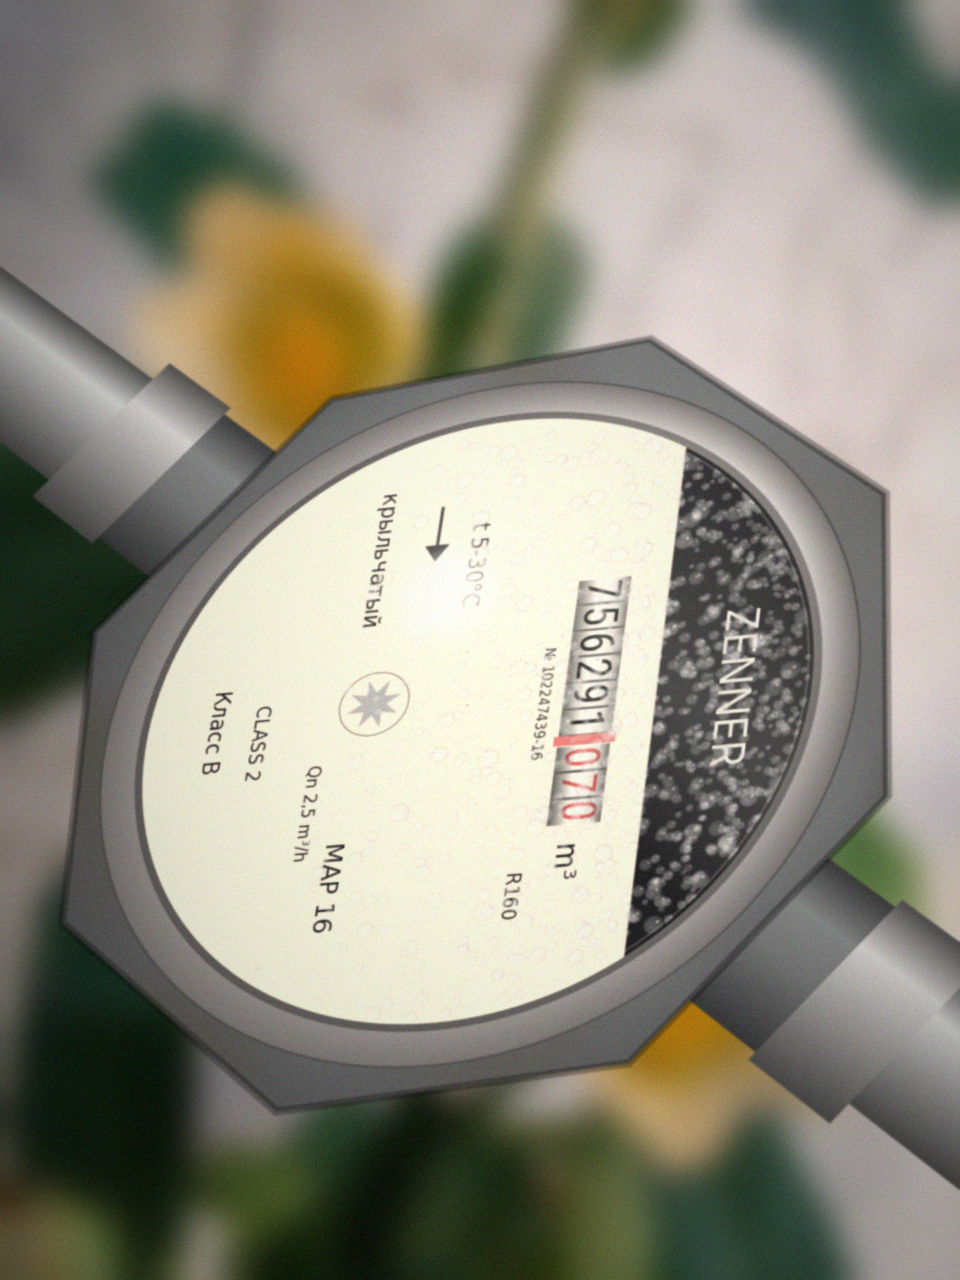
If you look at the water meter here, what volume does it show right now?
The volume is 756291.070 m³
